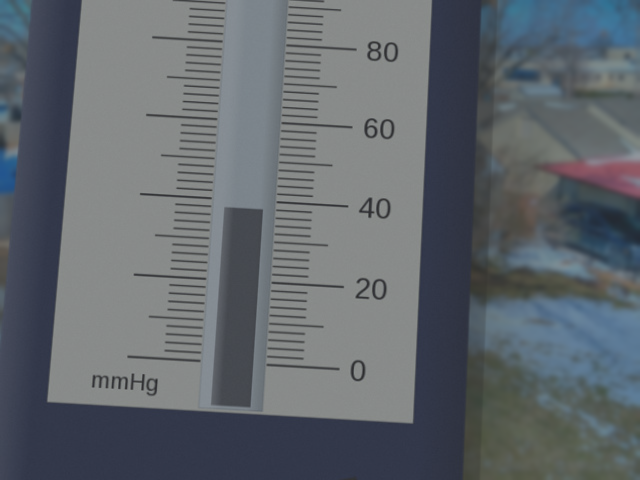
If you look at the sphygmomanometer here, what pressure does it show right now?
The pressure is 38 mmHg
